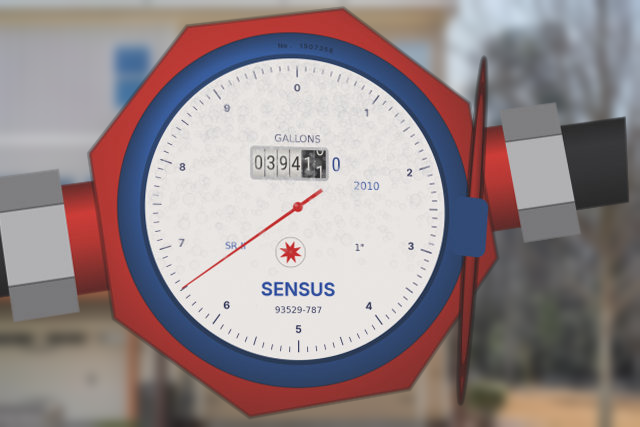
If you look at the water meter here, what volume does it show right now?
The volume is 394106.5 gal
